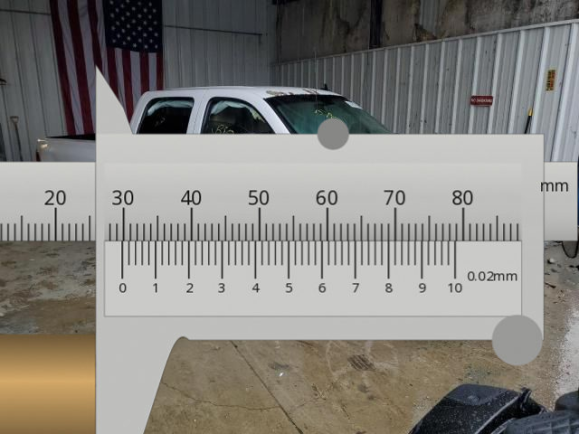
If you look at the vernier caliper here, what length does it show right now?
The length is 29.8 mm
